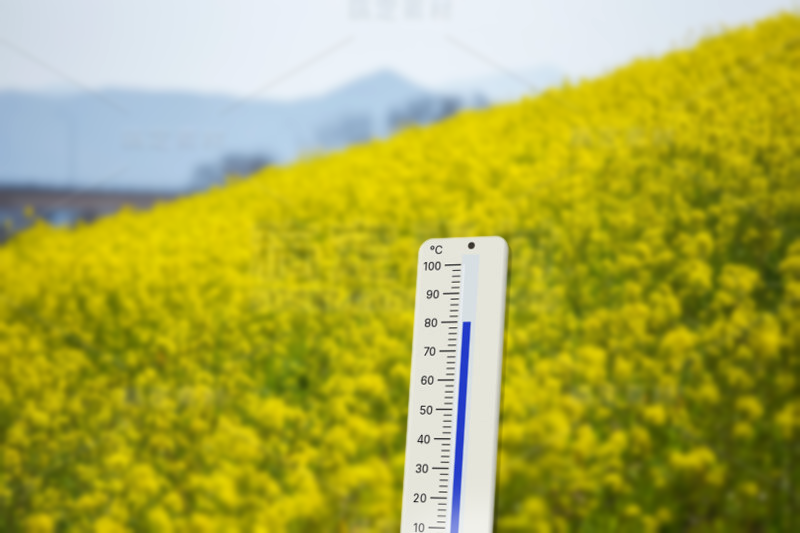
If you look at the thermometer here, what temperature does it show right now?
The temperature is 80 °C
